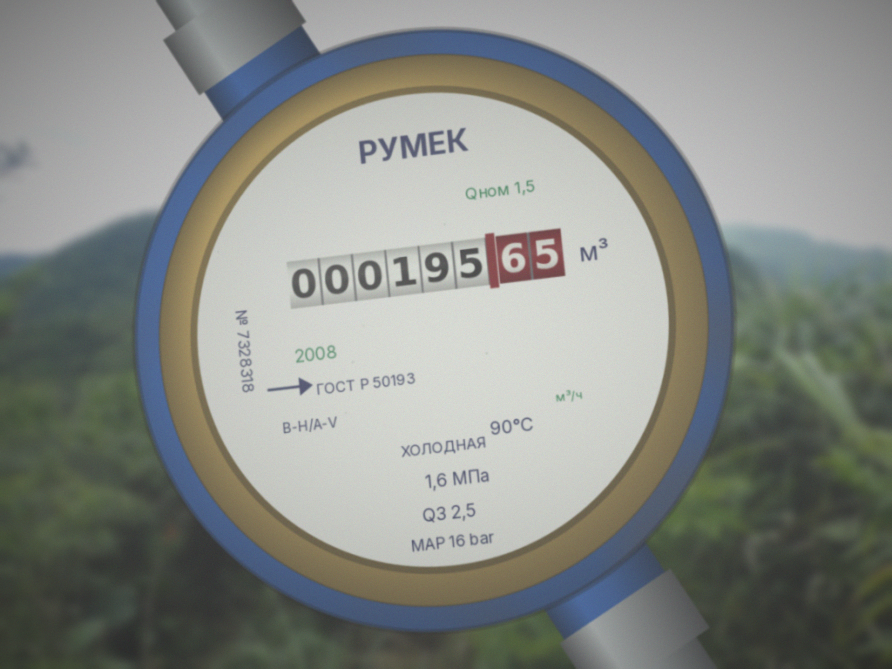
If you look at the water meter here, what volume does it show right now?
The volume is 195.65 m³
